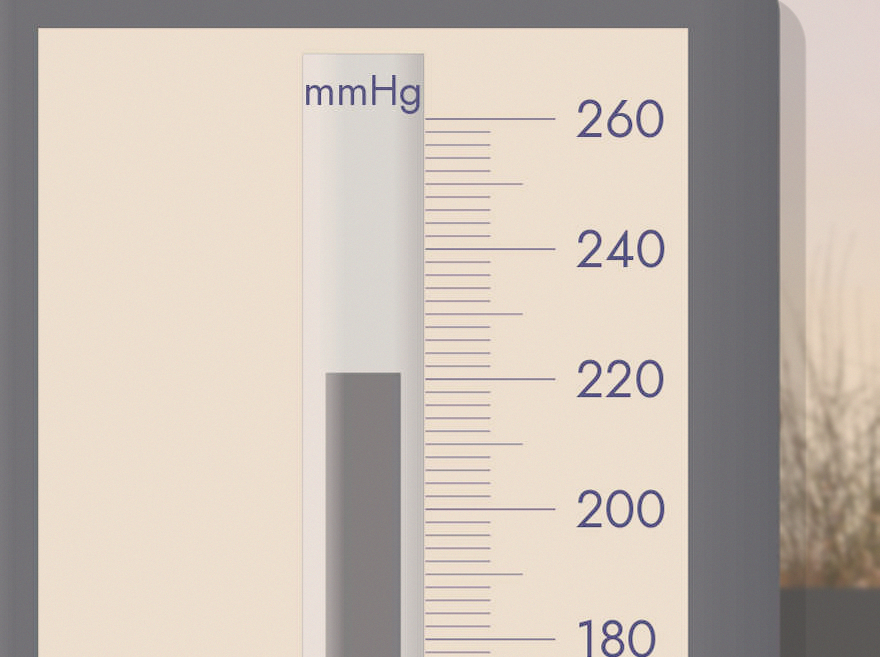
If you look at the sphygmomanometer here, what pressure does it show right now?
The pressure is 221 mmHg
